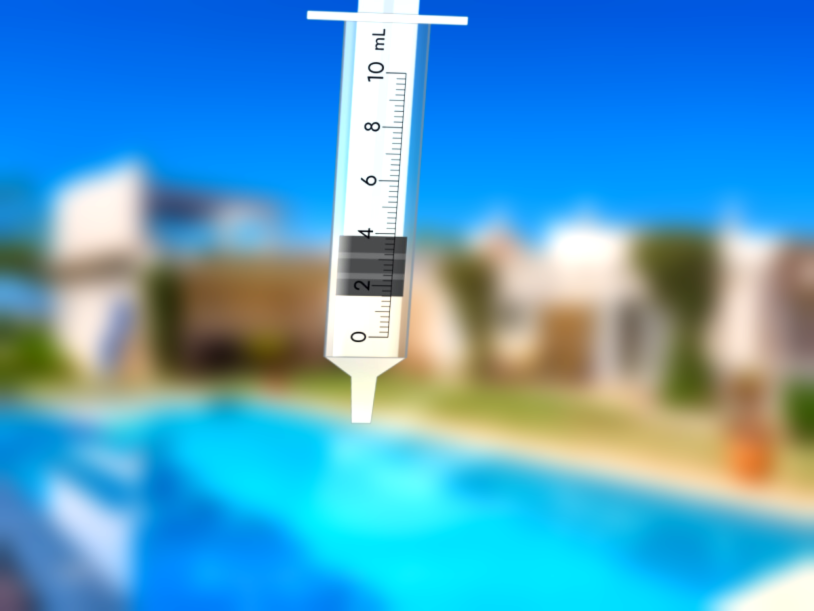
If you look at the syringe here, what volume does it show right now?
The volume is 1.6 mL
